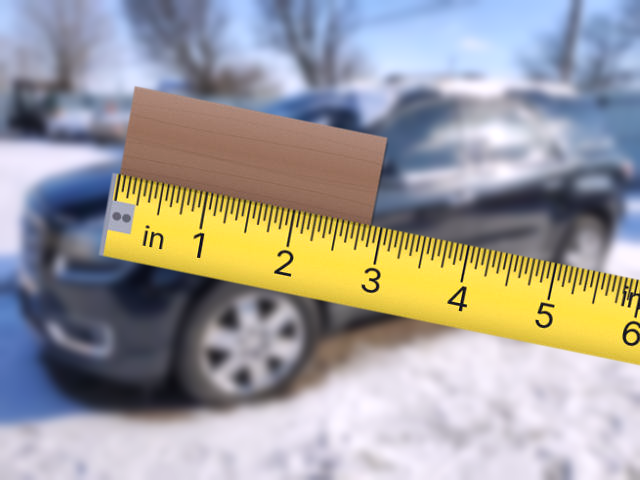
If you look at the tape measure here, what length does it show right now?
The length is 2.875 in
